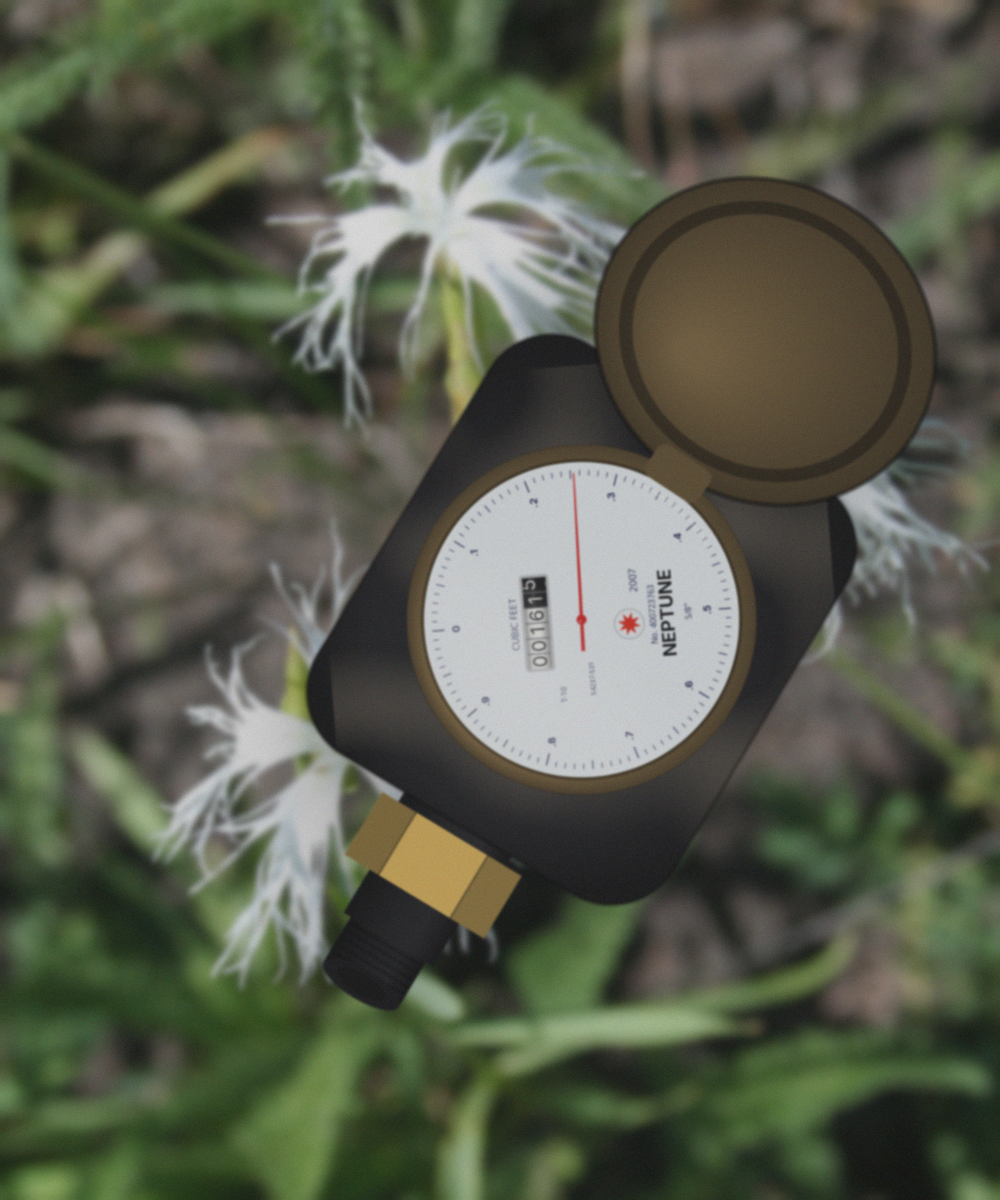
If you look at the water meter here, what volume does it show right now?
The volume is 1615.25 ft³
